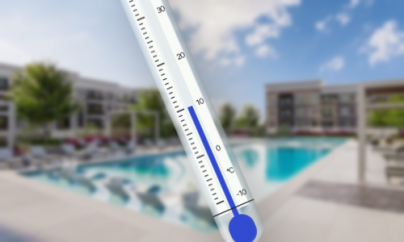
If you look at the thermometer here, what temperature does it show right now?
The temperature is 10 °C
